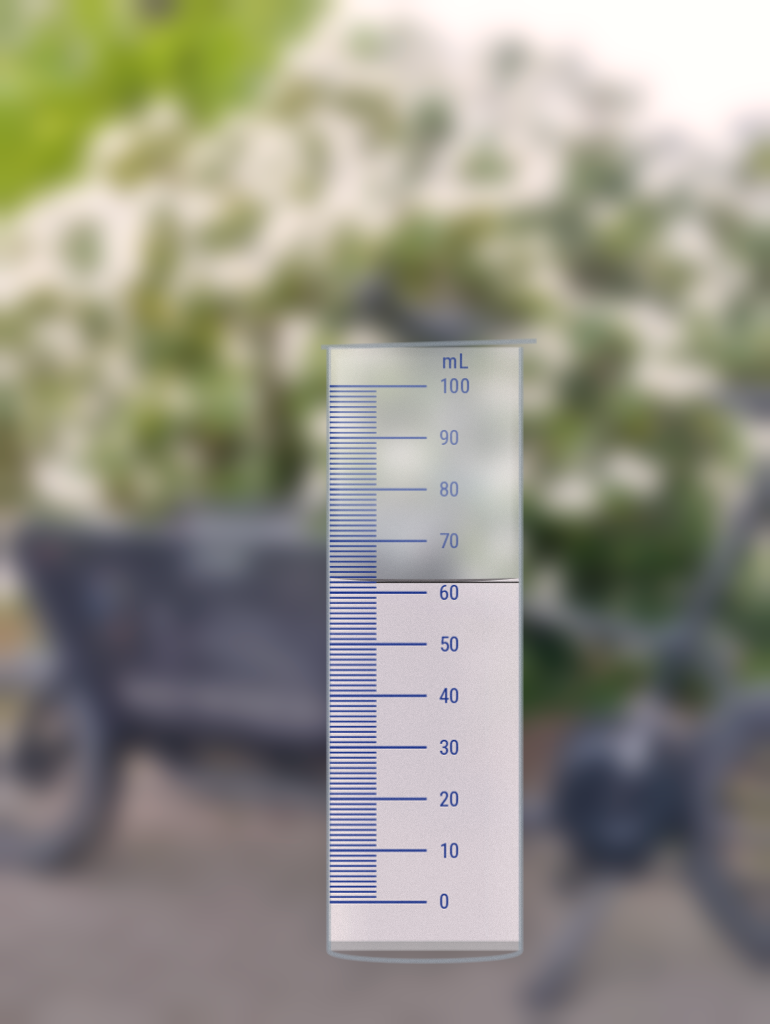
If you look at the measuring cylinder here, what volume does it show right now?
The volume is 62 mL
